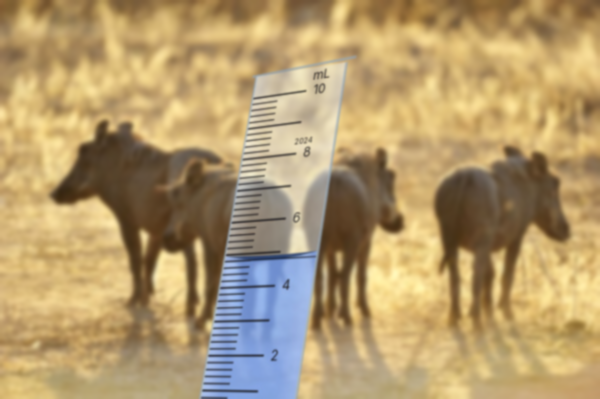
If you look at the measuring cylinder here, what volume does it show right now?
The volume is 4.8 mL
